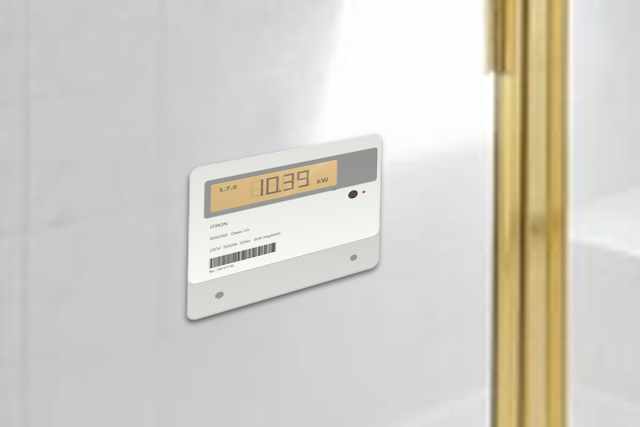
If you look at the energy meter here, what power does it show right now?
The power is 10.39 kW
